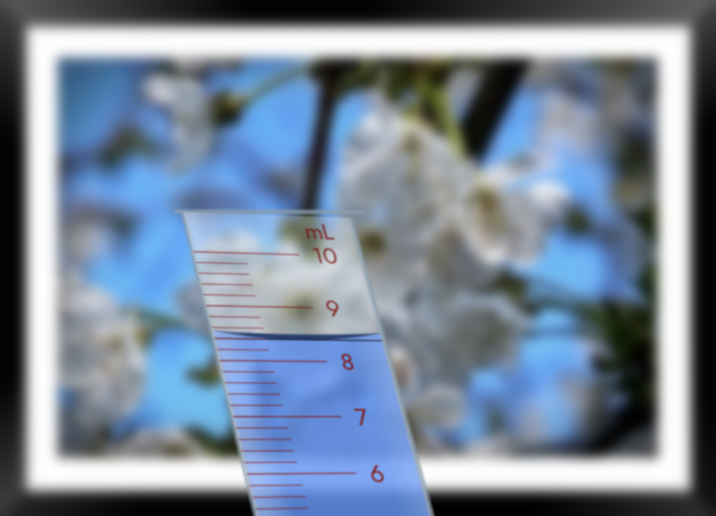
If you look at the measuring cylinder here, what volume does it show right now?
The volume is 8.4 mL
